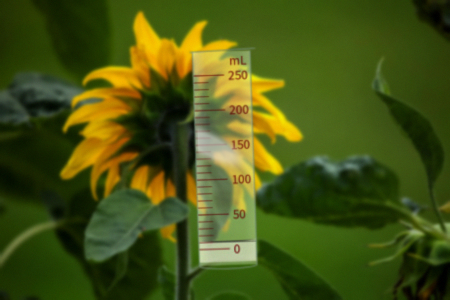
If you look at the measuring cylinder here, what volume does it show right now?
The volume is 10 mL
